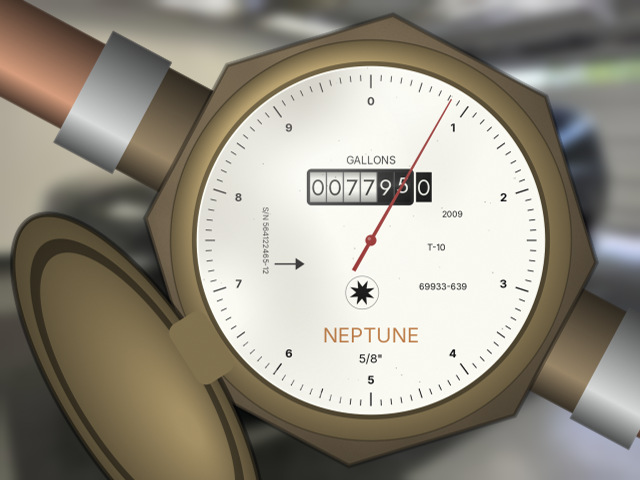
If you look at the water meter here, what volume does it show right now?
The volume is 77950.8 gal
